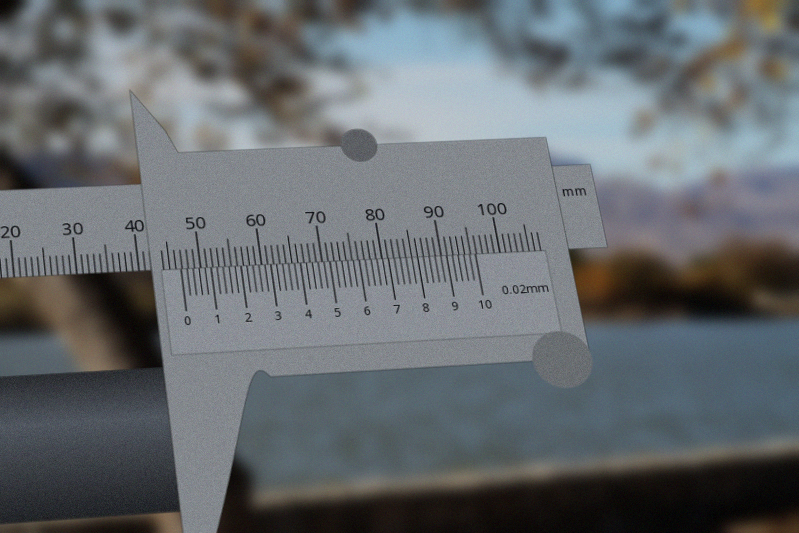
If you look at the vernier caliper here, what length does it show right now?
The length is 46.8 mm
